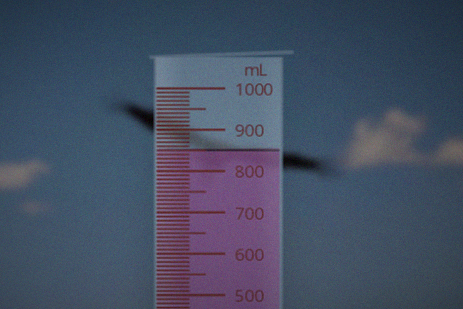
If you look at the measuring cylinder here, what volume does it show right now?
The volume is 850 mL
